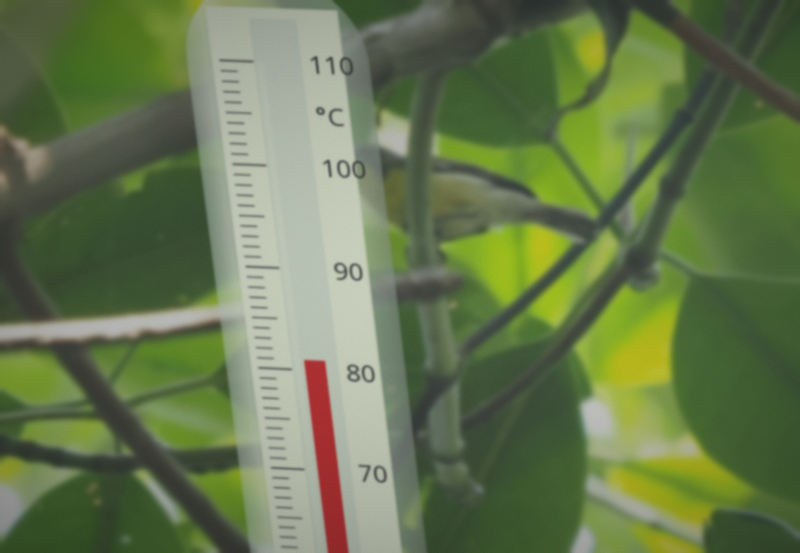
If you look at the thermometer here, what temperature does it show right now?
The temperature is 81 °C
